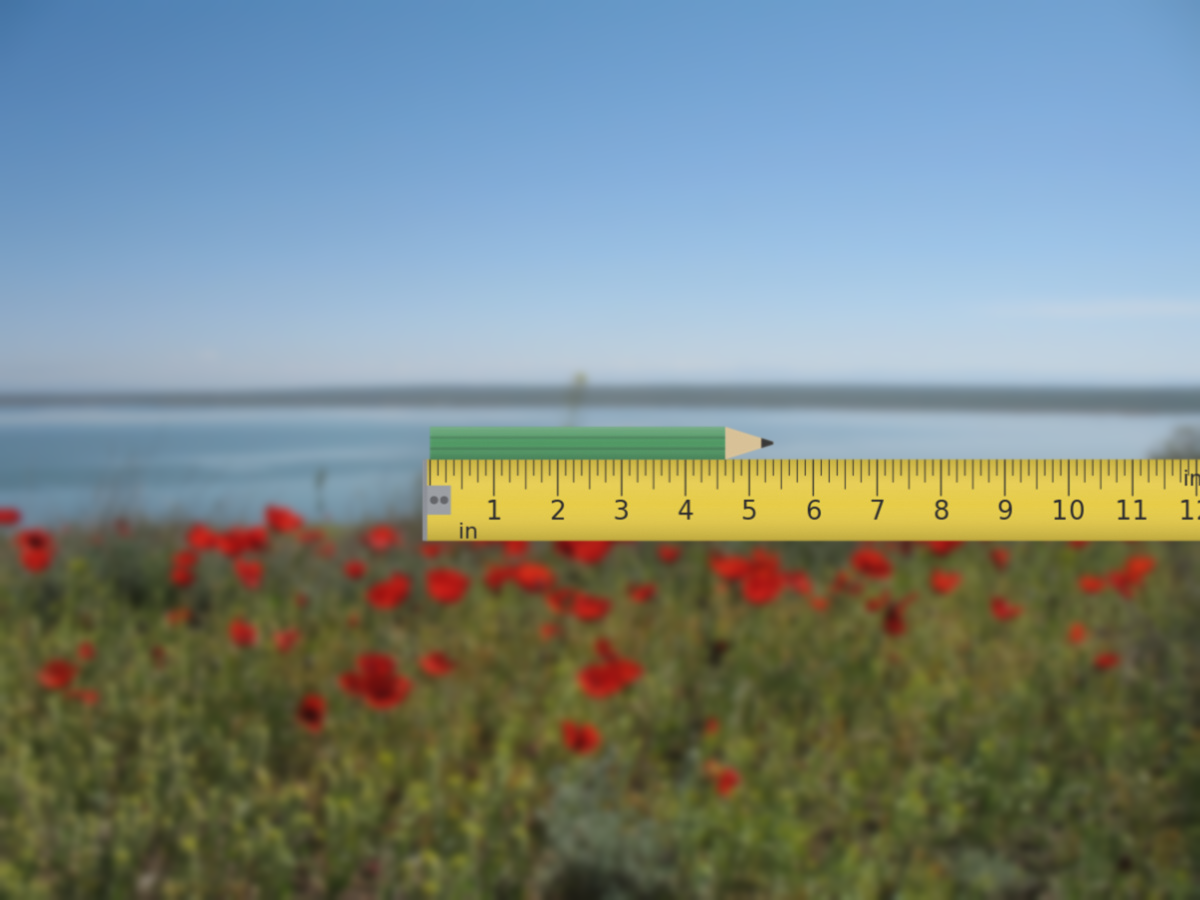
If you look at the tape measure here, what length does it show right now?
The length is 5.375 in
